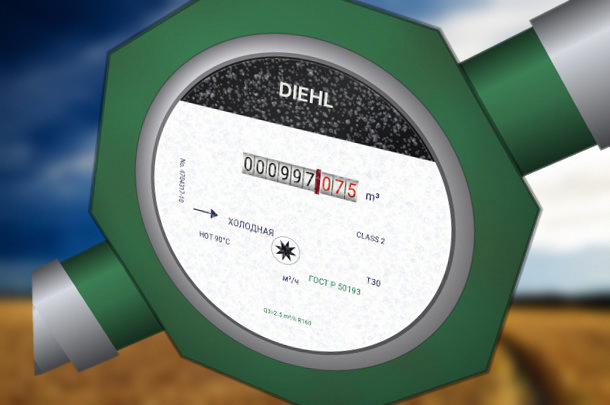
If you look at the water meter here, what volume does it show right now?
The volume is 997.075 m³
